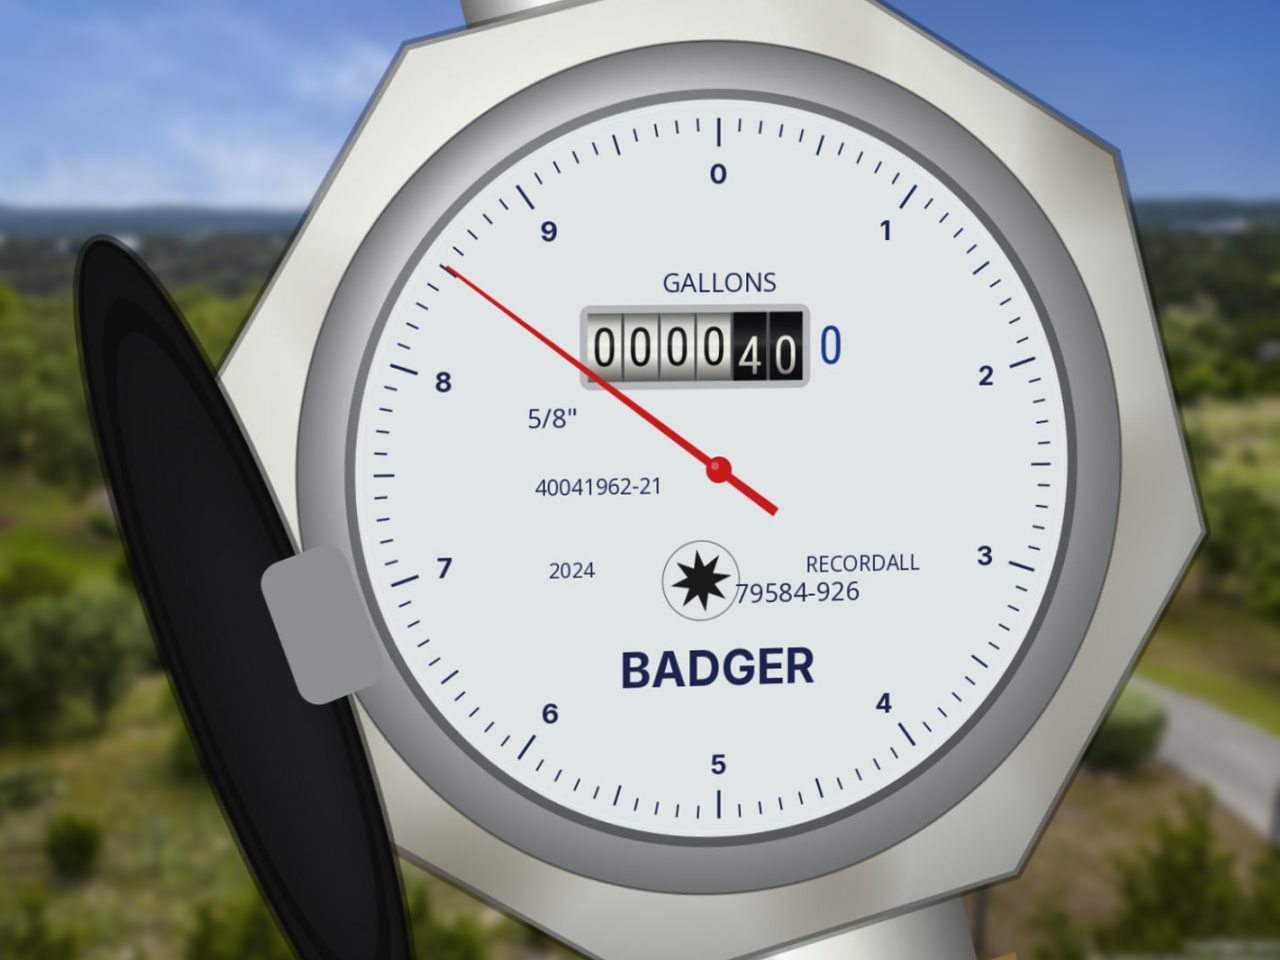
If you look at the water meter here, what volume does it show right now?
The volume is 398.5 gal
